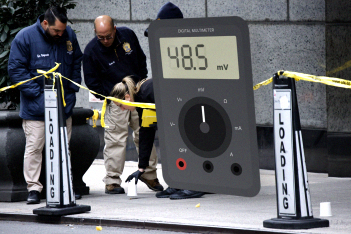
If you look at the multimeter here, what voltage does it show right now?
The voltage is 48.5 mV
